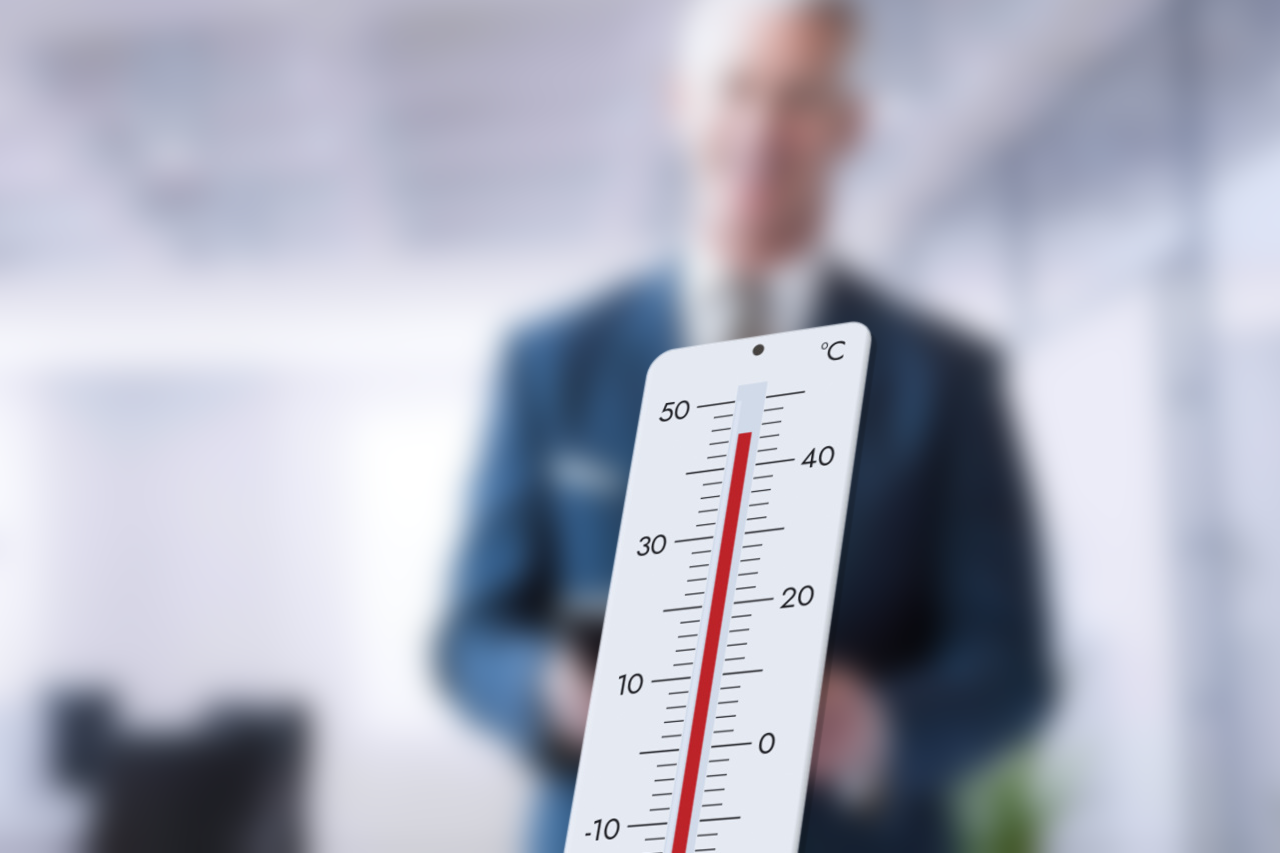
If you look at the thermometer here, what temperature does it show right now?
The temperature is 45 °C
